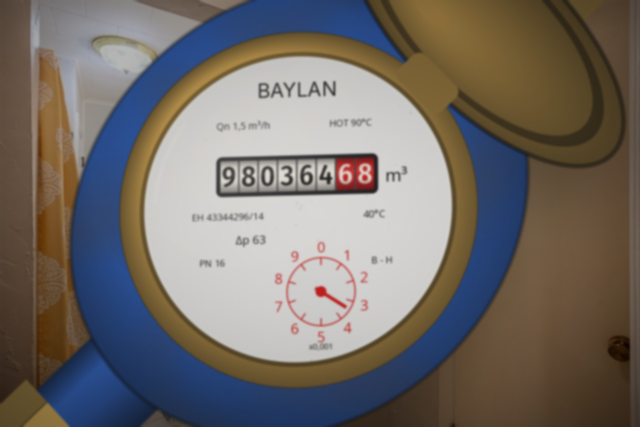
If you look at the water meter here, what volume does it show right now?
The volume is 980364.683 m³
